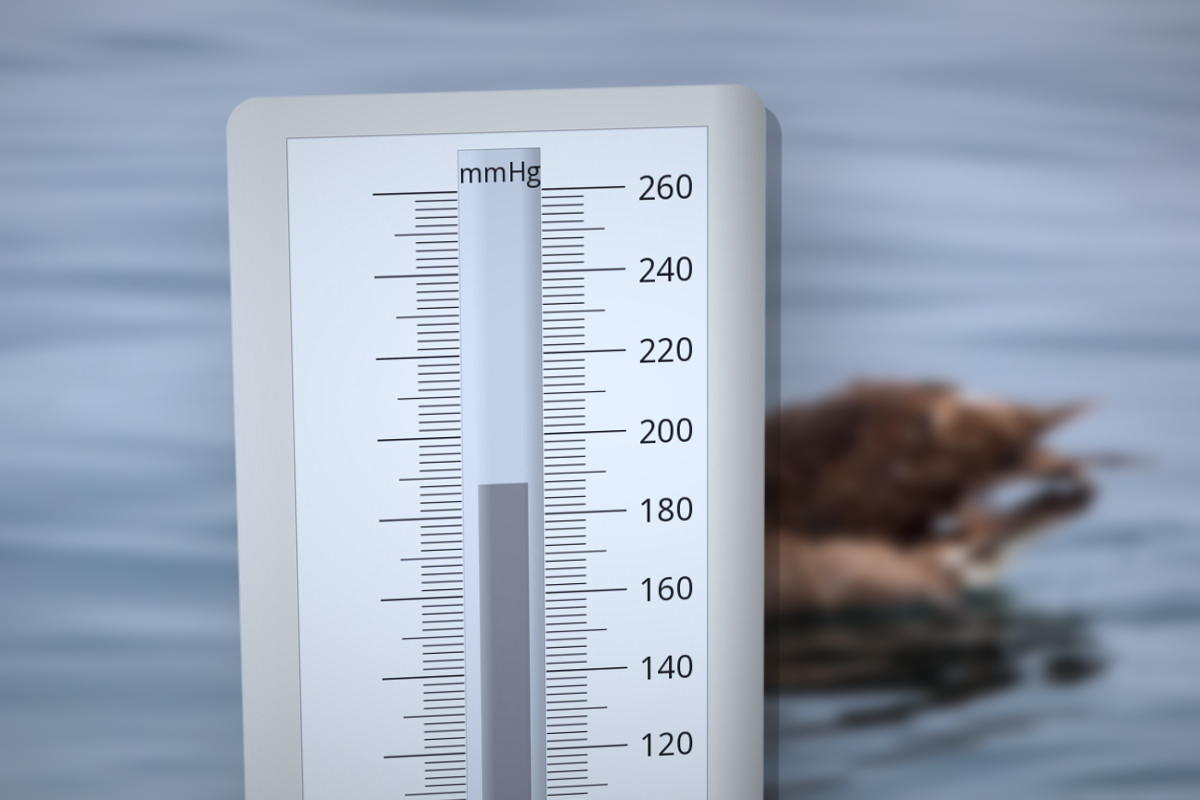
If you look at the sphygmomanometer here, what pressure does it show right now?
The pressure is 188 mmHg
